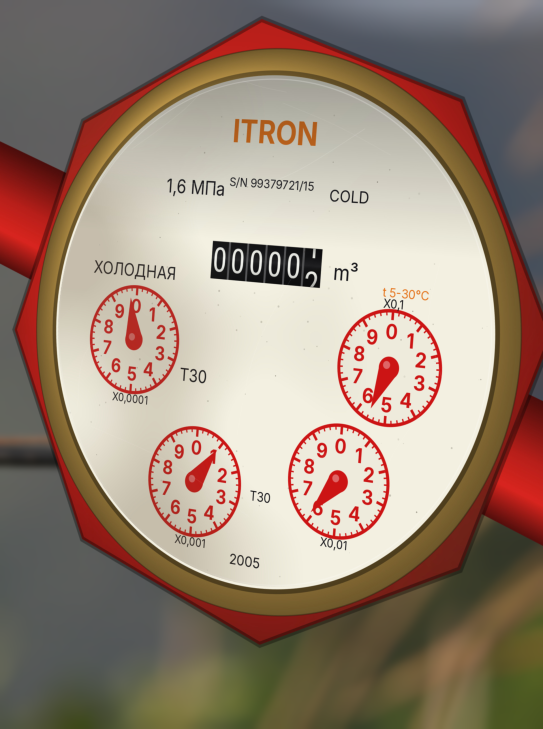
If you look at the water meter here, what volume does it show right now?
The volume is 1.5609 m³
